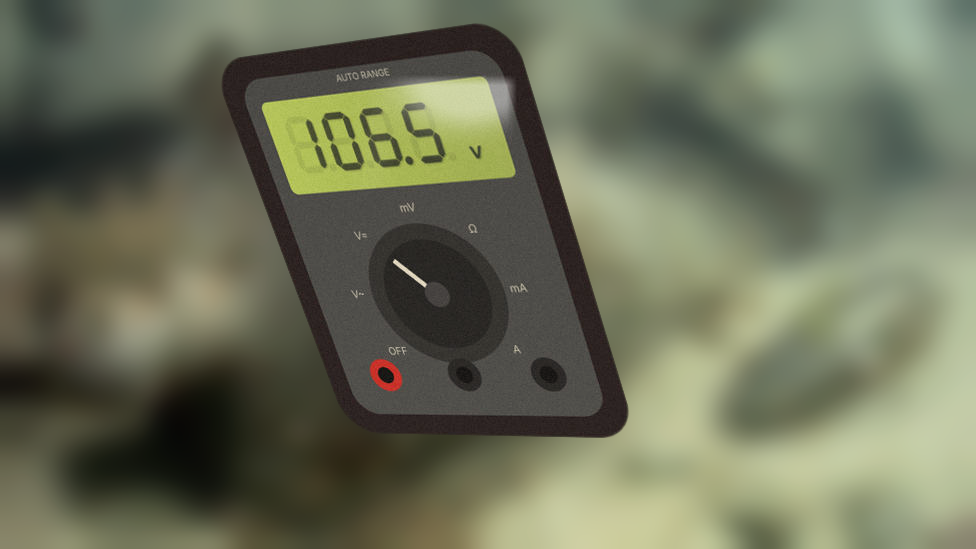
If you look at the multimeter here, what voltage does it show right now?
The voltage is 106.5 V
